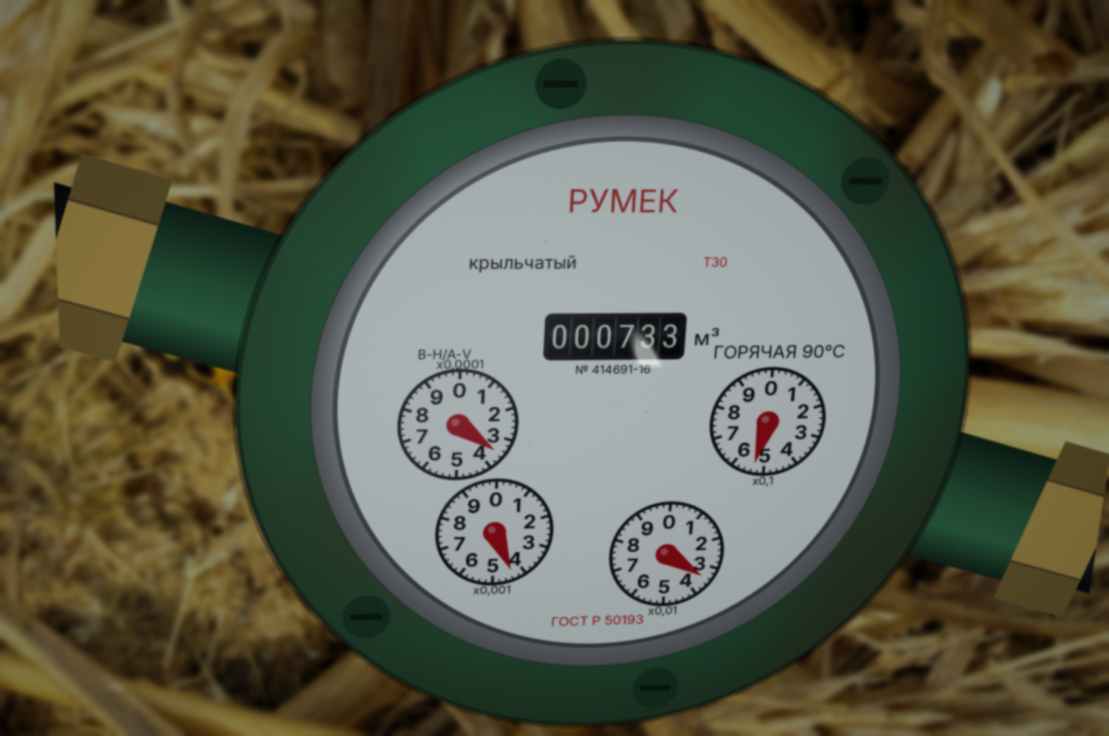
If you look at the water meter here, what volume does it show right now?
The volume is 733.5343 m³
